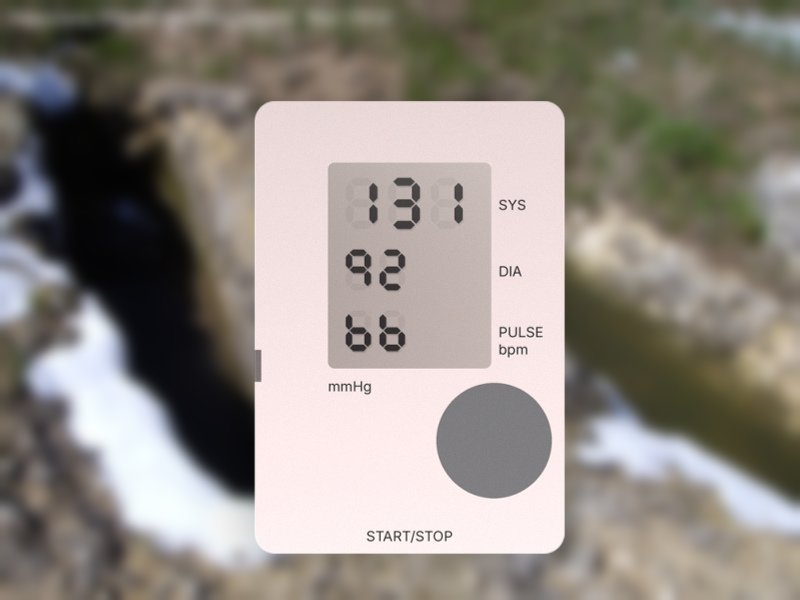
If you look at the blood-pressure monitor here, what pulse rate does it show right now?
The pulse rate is 66 bpm
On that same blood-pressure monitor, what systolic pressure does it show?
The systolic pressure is 131 mmHg
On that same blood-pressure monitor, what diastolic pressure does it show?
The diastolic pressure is 92 mmHg
